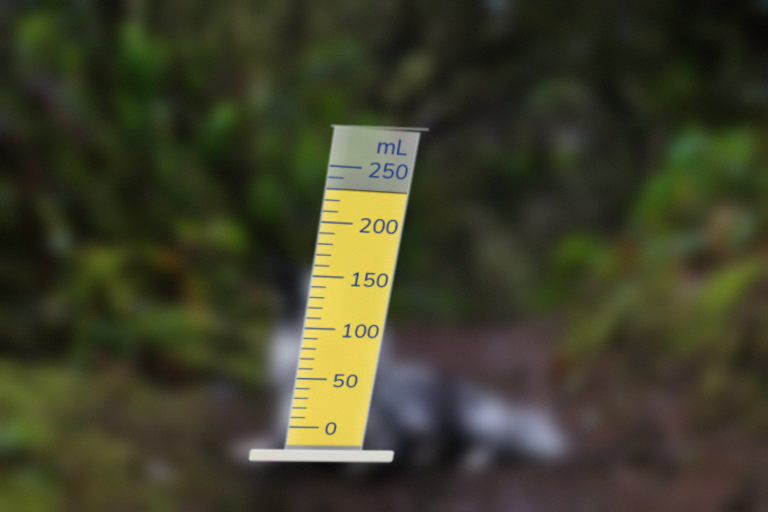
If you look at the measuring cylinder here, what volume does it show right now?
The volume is 230 mL
